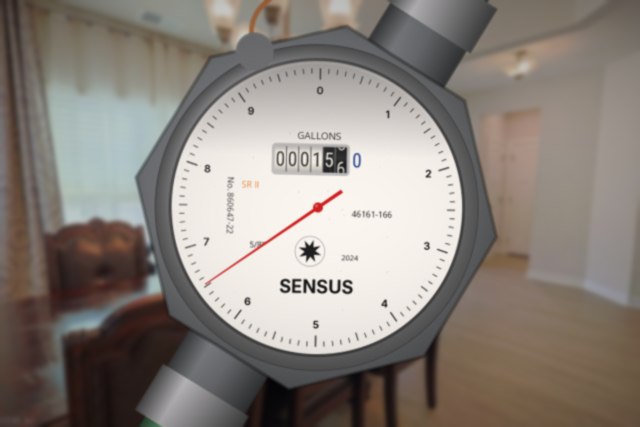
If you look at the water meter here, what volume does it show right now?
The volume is 1556.5 gal
